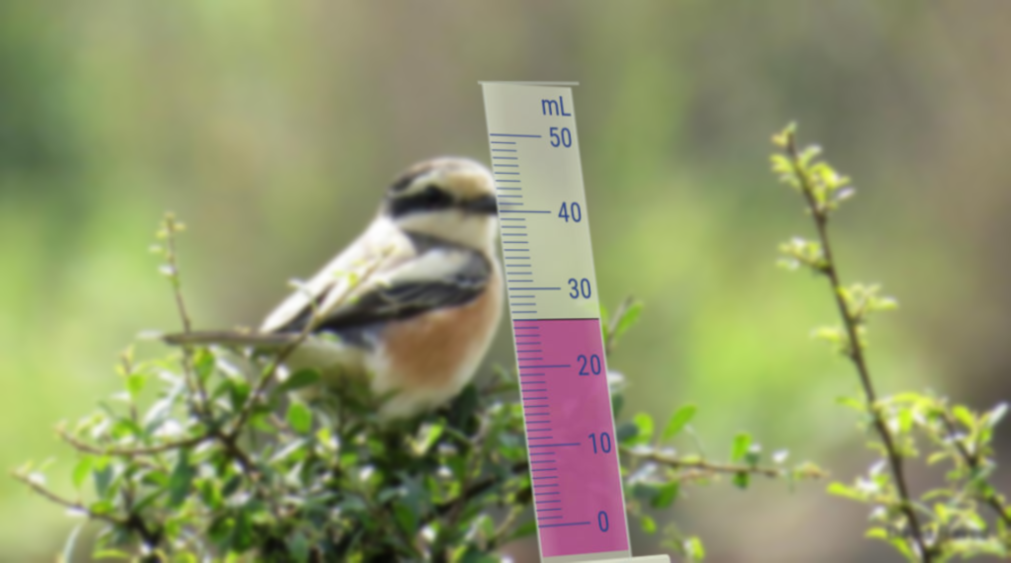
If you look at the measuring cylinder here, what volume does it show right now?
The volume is 26 mL
